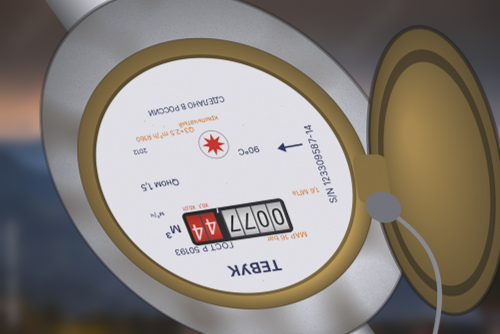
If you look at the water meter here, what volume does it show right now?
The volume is 77.44 m³
